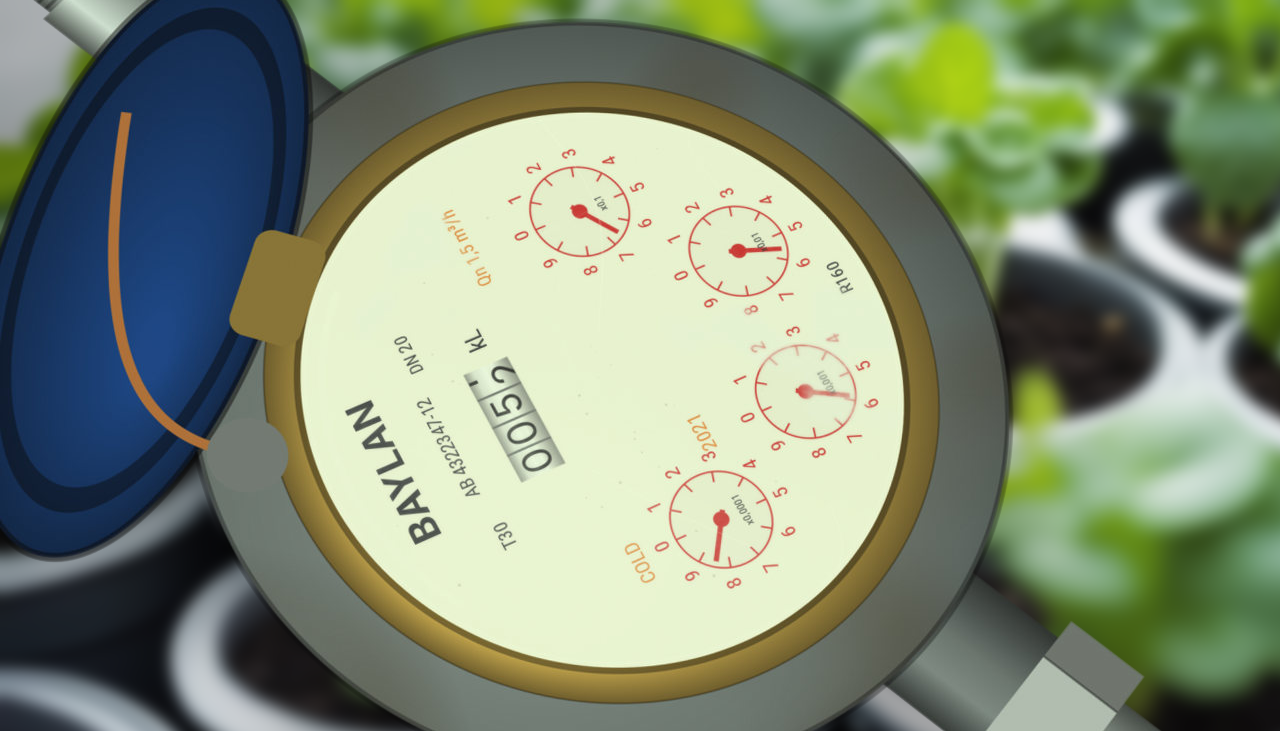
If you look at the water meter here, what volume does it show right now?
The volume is 51.6558 kL
